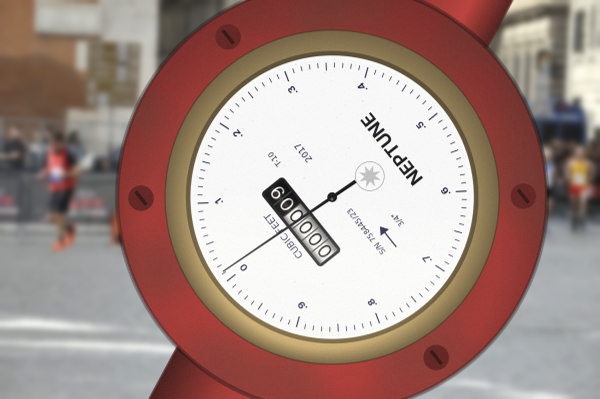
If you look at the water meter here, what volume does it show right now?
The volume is 9.01 ft³
